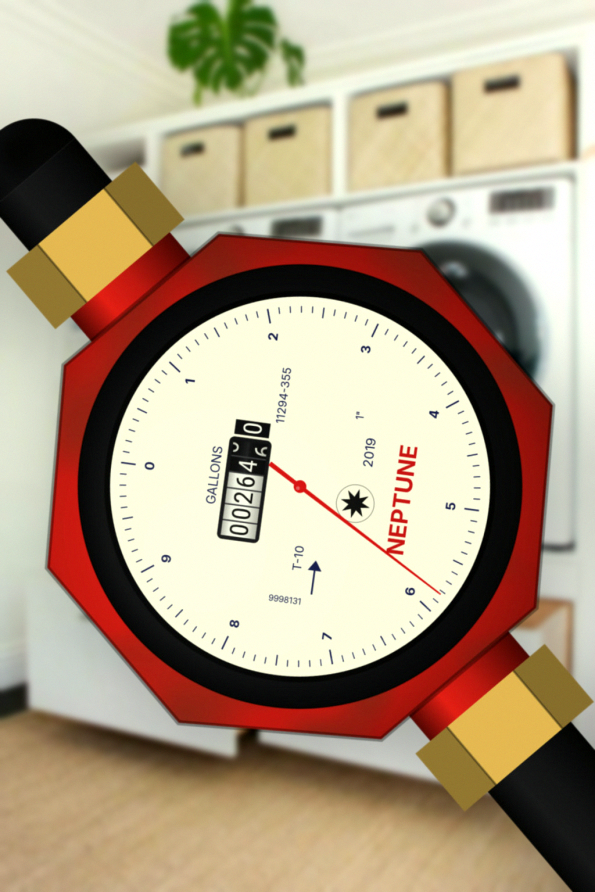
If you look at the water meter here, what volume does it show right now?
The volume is 26455.8 gal
